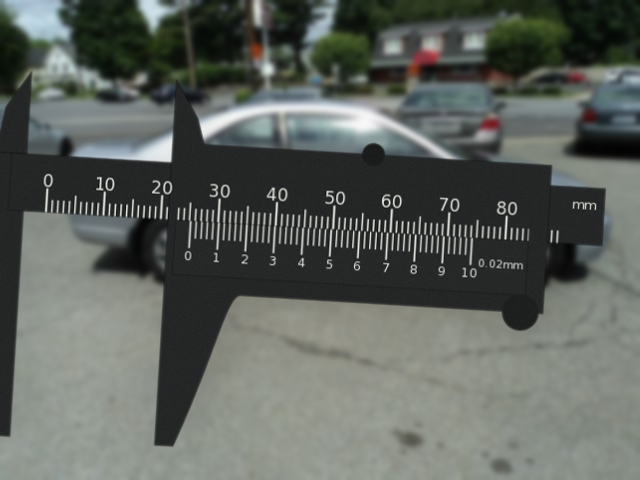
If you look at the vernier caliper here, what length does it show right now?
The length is 25.2 mm
